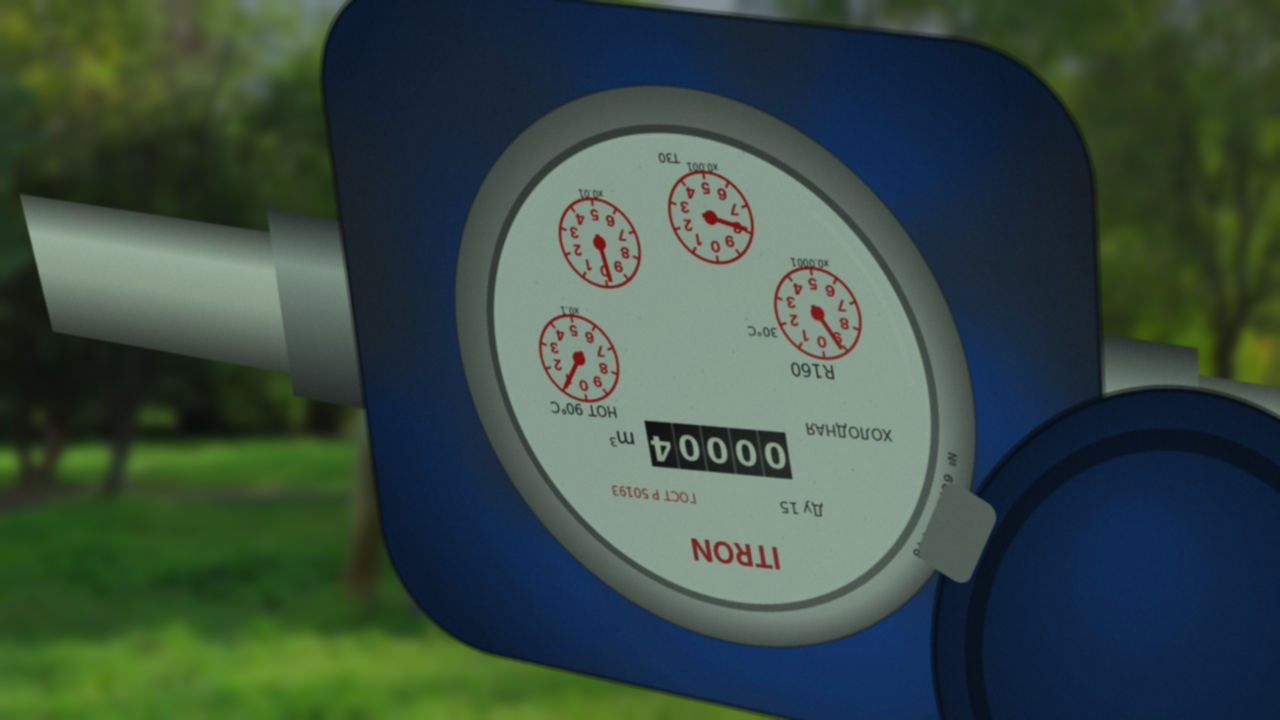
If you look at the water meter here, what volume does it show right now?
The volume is 4.0979 m³
